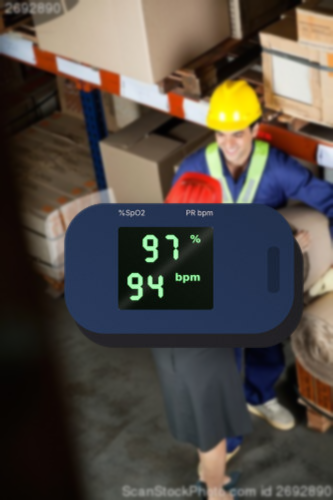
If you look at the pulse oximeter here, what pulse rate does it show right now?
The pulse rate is 94 bpm
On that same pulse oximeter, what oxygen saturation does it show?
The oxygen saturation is 97 %
